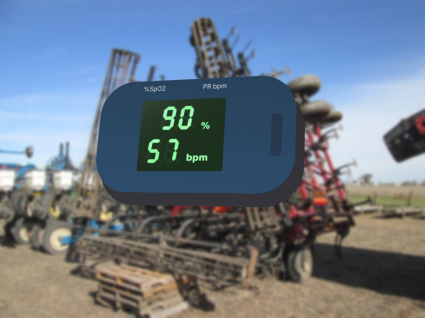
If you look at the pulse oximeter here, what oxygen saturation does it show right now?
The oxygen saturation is 90 %
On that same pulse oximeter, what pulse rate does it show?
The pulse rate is 57 bpm
